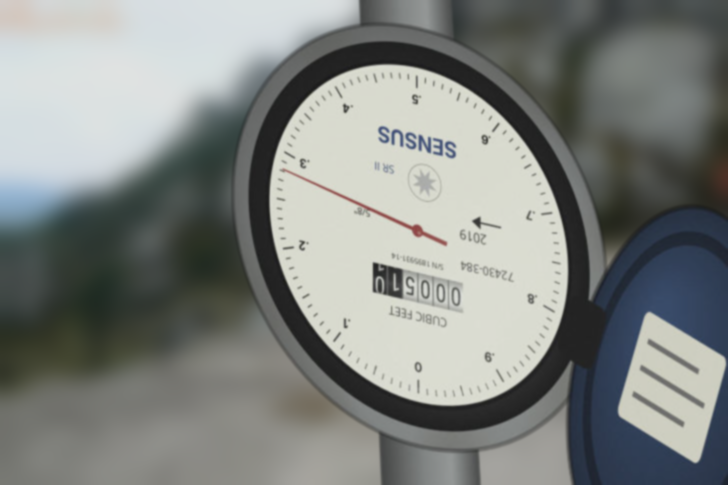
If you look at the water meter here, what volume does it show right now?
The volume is 510.28 ft³
